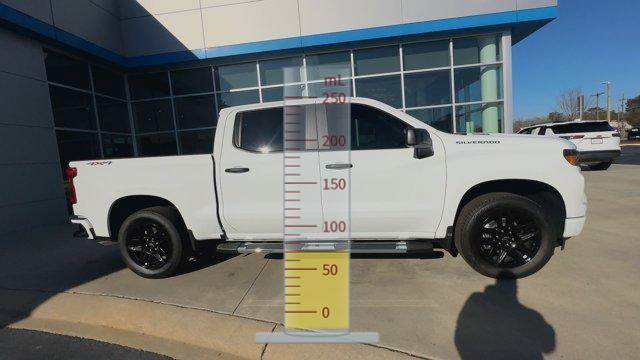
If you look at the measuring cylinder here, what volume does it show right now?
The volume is 70 mL
